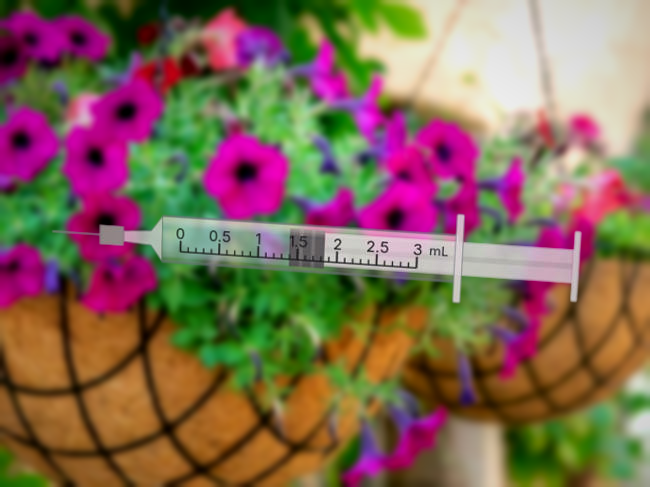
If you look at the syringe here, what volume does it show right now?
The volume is 1.4 mL
